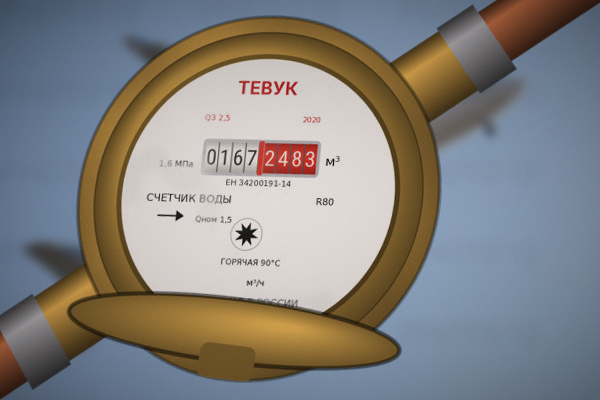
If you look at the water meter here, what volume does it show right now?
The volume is 167.2483 m³
